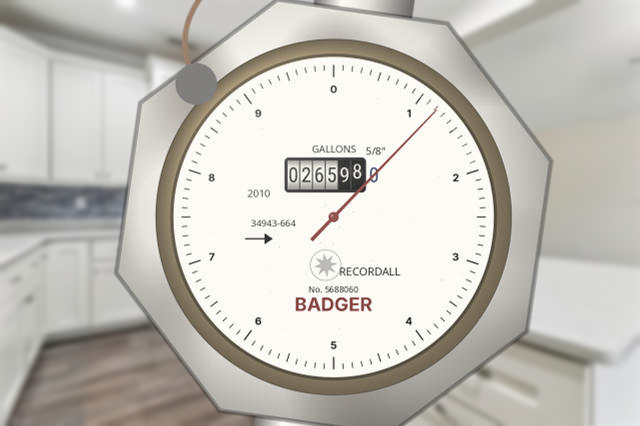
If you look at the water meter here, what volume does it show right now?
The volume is 265981.2 gal
